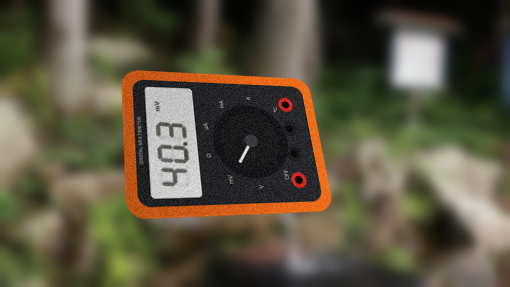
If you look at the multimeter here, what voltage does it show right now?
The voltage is 40.3 mV
